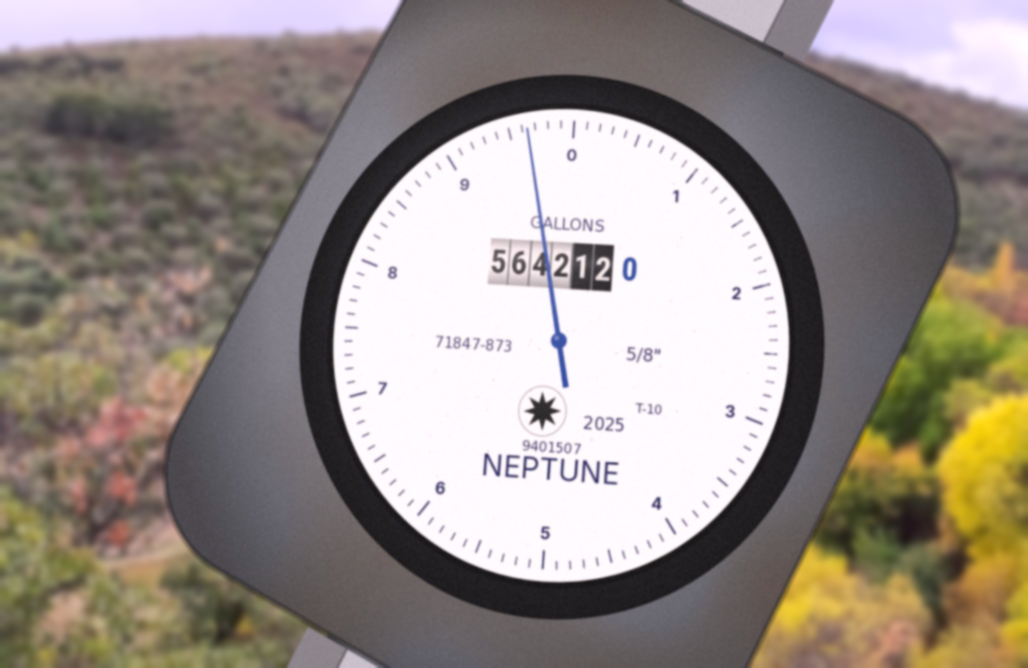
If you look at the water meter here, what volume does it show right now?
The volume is 5642119.6 gal
